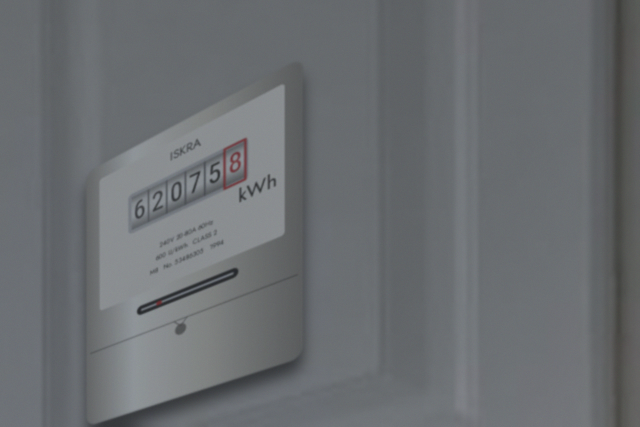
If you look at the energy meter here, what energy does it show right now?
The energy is 62075.8 kWh
